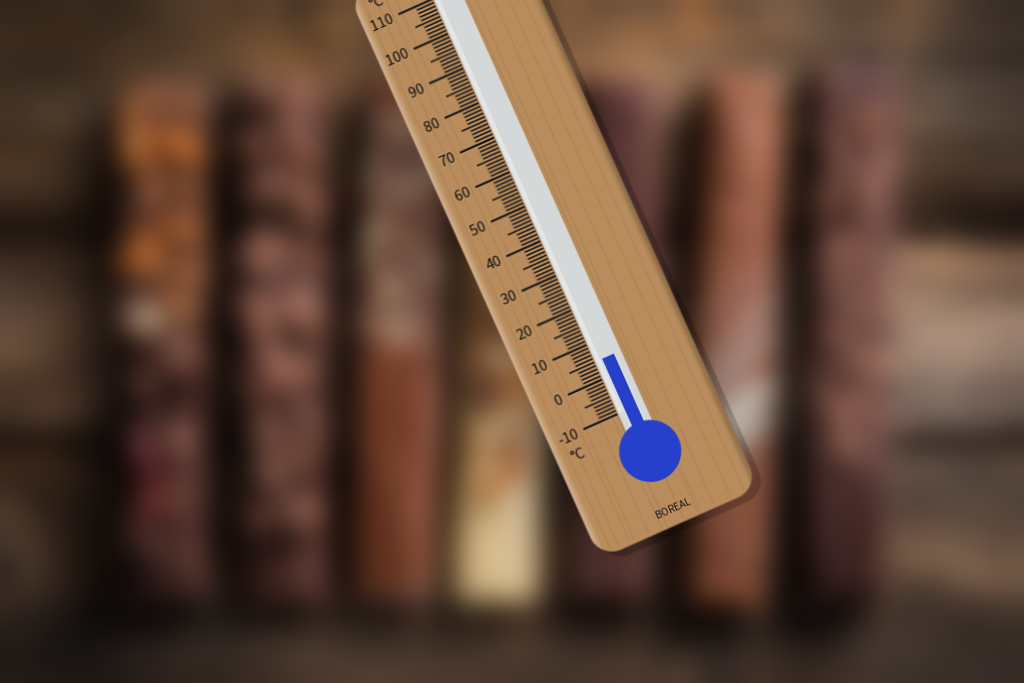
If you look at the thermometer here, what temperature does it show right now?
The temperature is 5 °C
